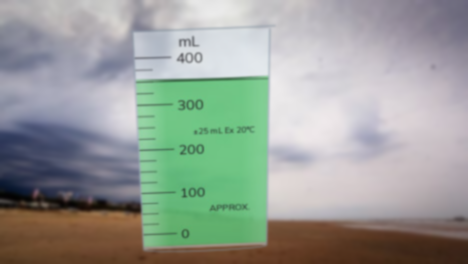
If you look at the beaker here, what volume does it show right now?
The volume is 350 mL
